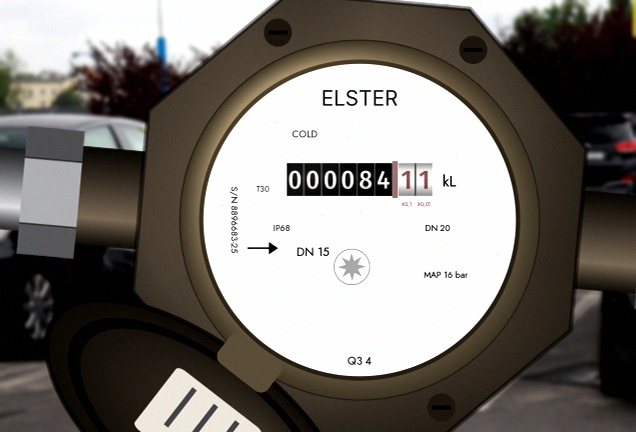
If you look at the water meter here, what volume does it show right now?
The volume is 84.11 kL
